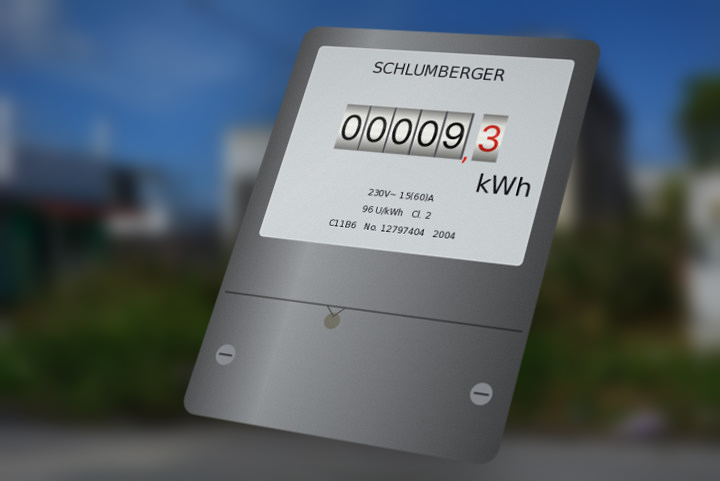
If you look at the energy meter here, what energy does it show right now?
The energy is 9.3 kWh
